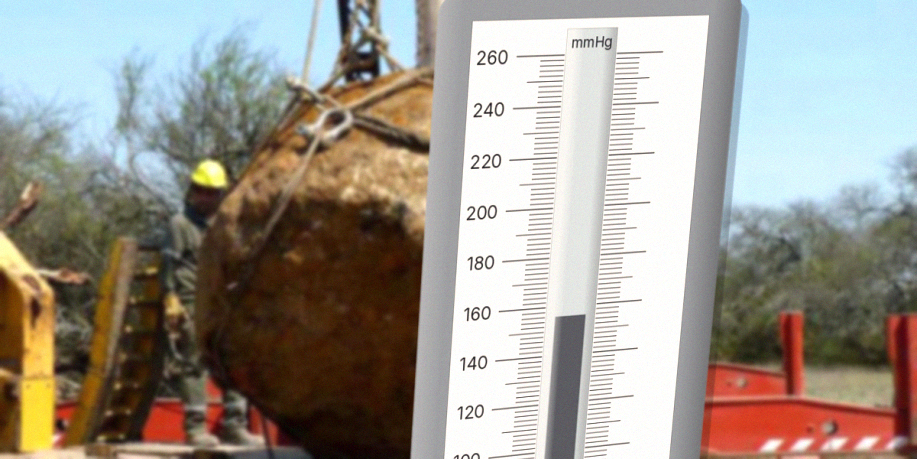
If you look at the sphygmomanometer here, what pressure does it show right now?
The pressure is 156 mmHg
